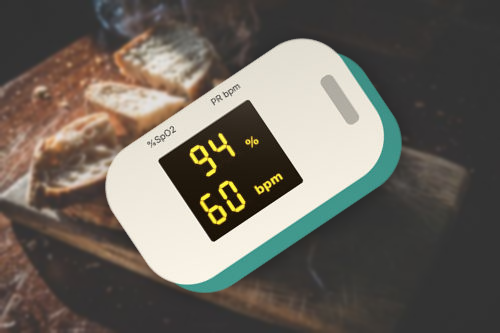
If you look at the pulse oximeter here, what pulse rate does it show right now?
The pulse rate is 60 bpm
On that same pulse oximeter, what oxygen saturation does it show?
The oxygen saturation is 94 %
